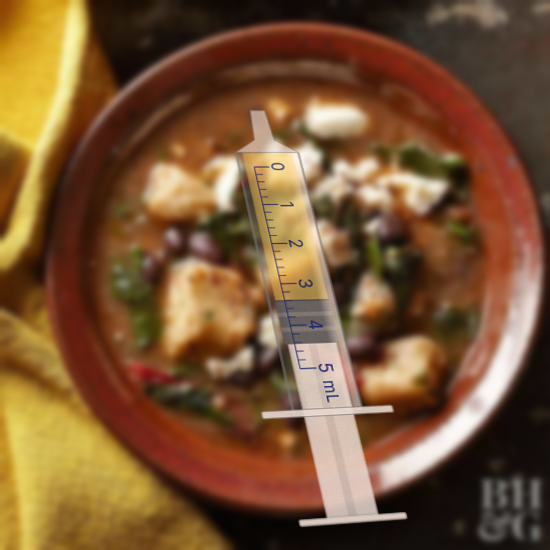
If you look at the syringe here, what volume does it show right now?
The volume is 3.4 mL
